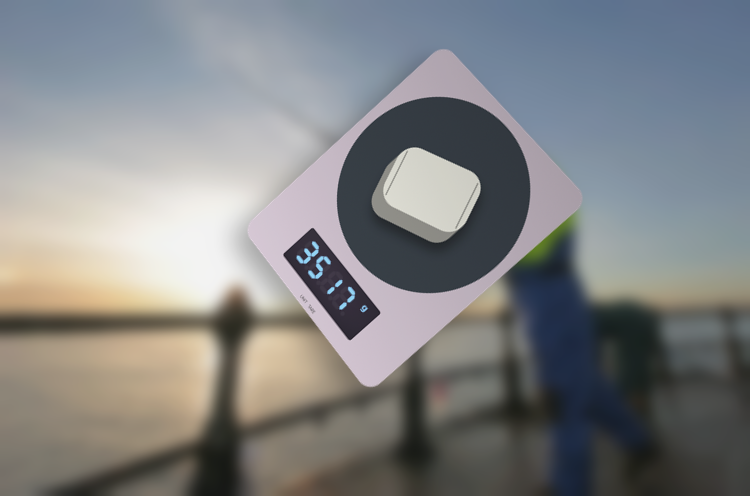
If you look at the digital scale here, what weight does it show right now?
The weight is 3517 g
